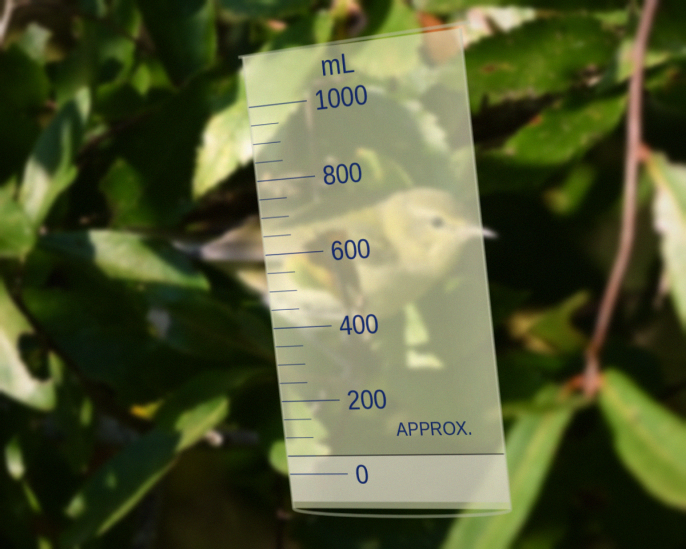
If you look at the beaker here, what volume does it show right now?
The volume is 50 mL
